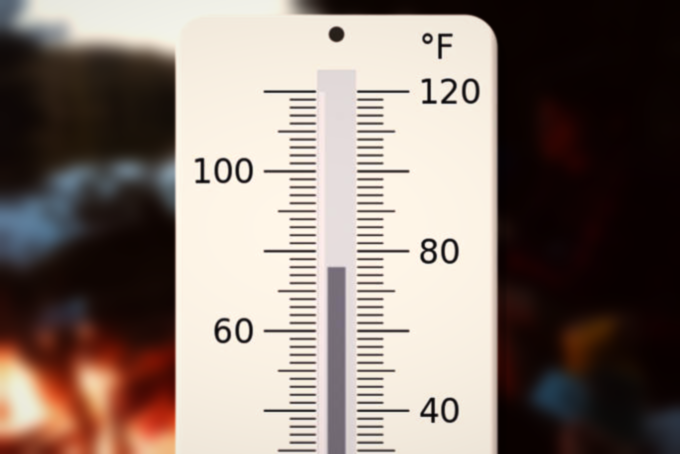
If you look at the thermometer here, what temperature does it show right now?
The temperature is 76 °F
